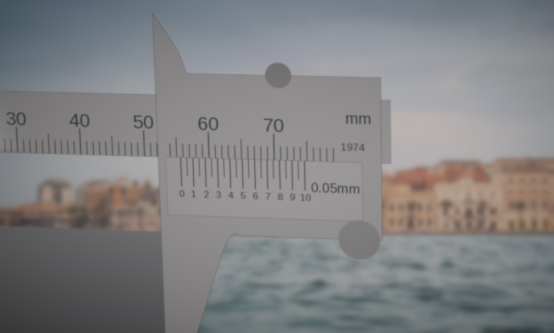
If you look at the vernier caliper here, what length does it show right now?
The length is 55.6 mm
